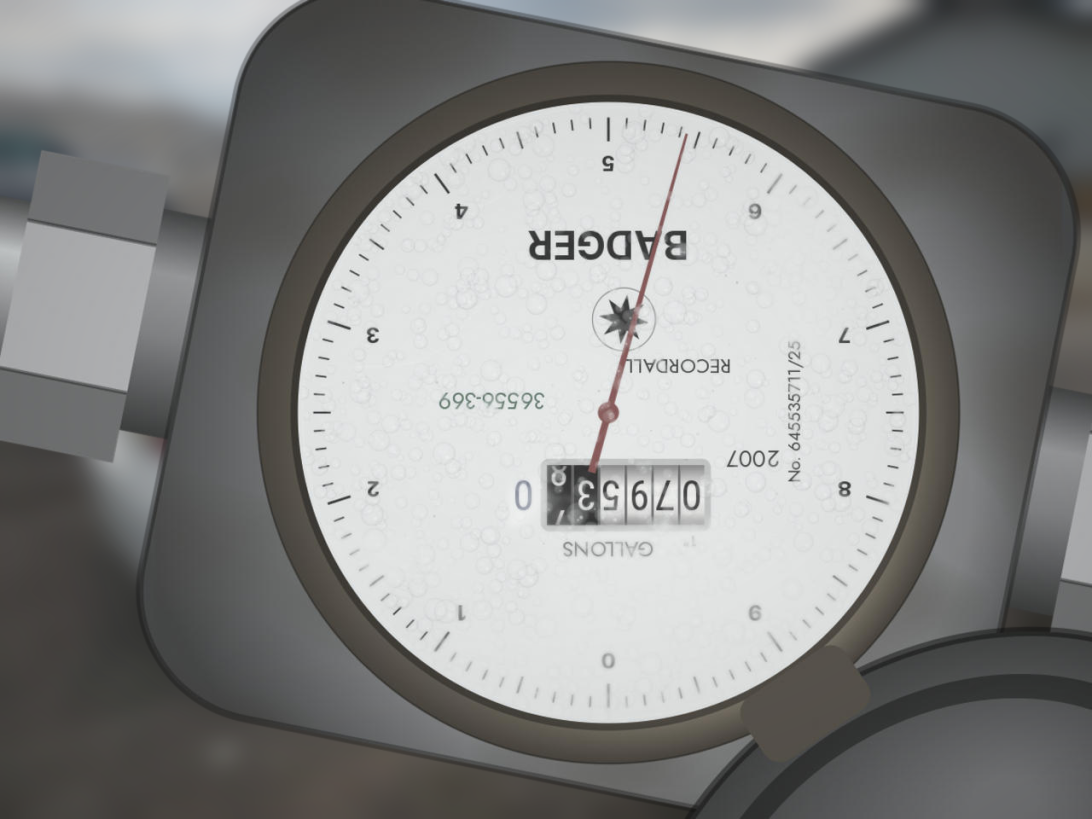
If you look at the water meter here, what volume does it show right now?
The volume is 795375.4 gal
